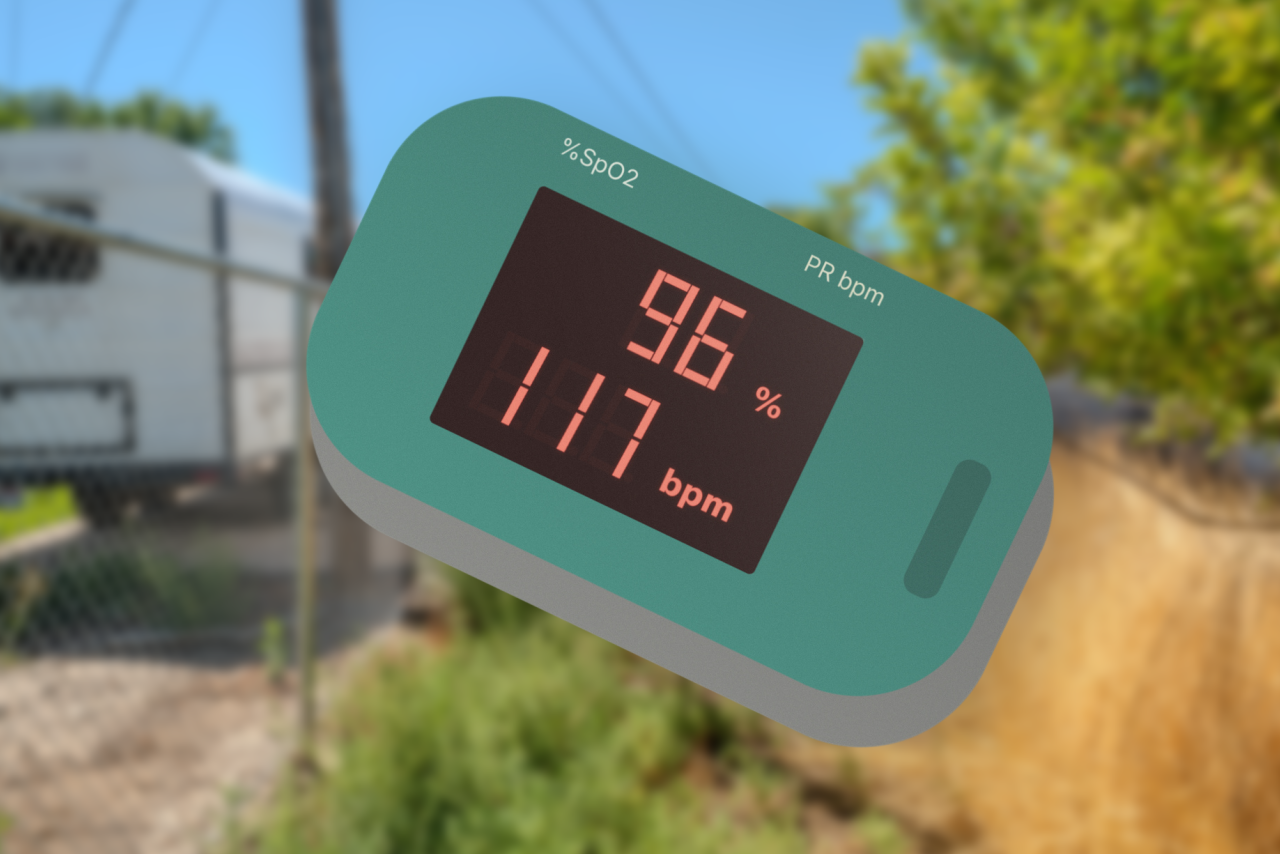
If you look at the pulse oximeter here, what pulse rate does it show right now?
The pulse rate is 117 bpm
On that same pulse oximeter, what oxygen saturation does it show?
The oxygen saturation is 96 %
